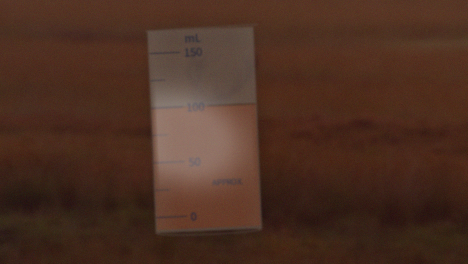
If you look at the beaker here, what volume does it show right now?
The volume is 100 mL
